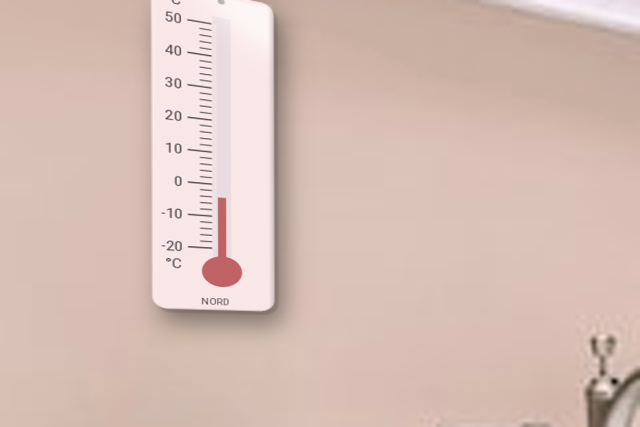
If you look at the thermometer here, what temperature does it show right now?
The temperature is -4 °C
